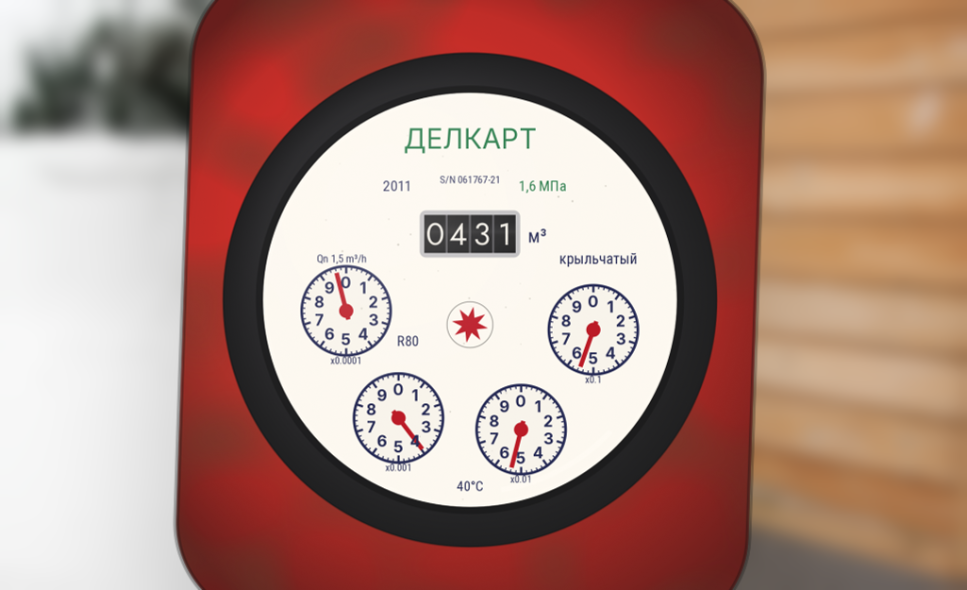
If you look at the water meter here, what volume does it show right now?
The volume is 431.5539 m³
